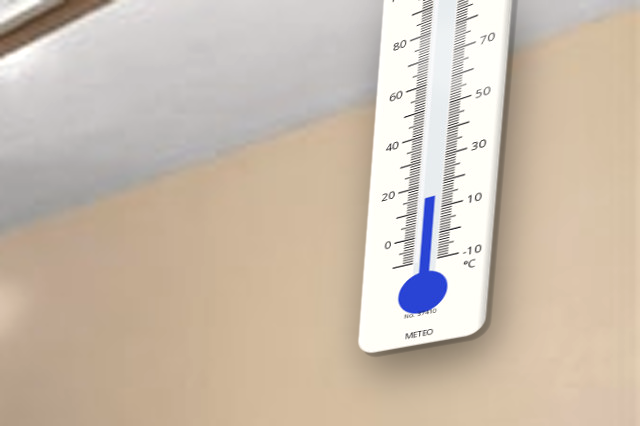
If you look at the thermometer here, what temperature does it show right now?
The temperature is 15 °C
